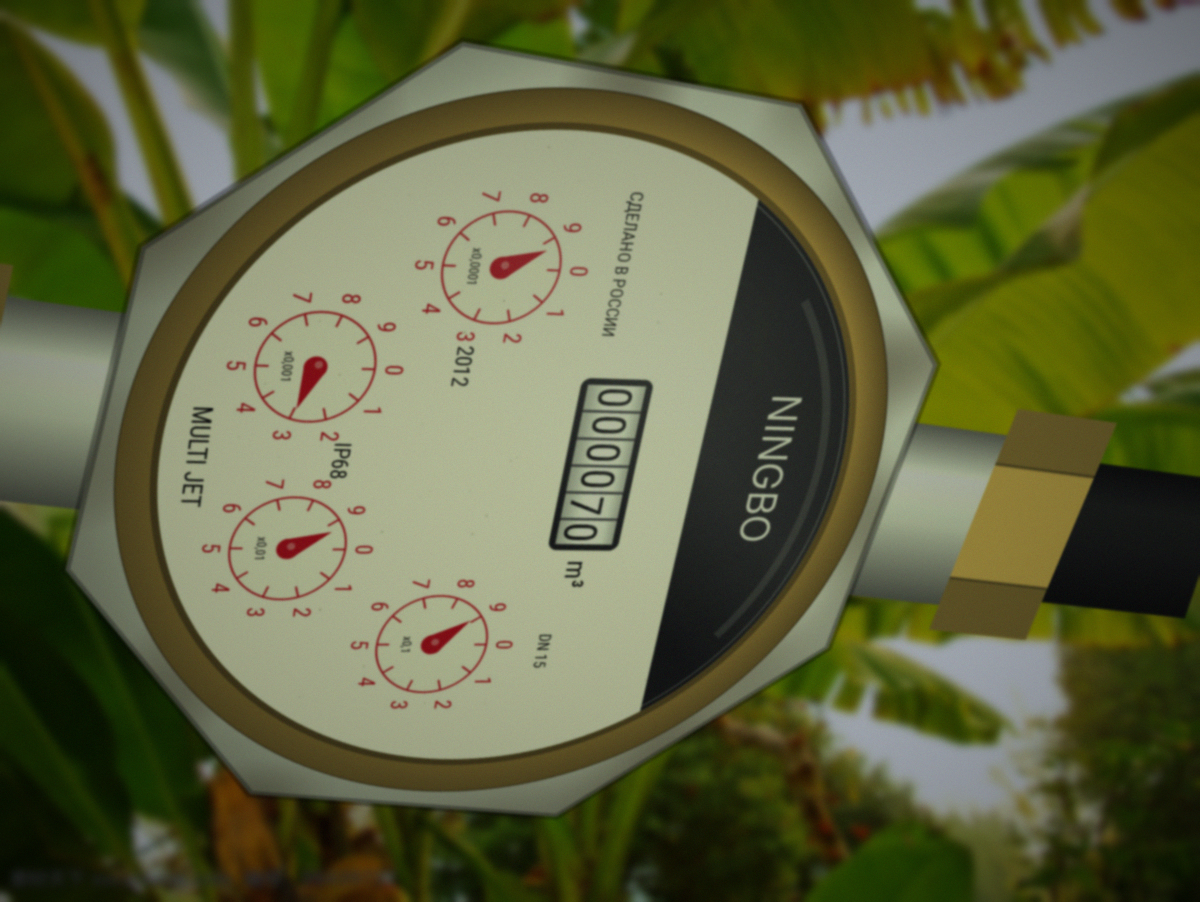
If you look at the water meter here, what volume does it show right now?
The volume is 69.8929 m³
